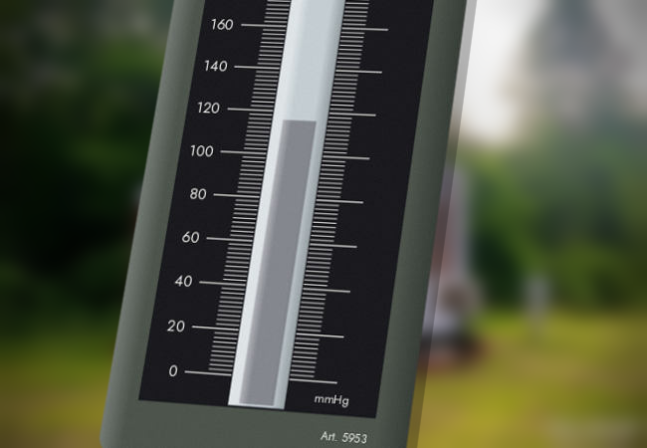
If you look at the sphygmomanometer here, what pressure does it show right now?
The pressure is 116 mmHg
